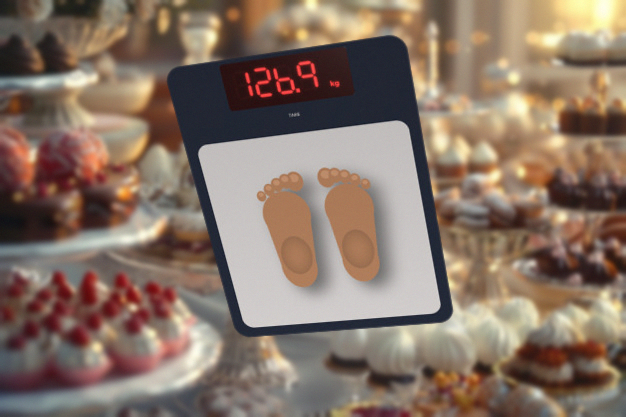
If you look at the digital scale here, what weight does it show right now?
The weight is 126.9 kg
